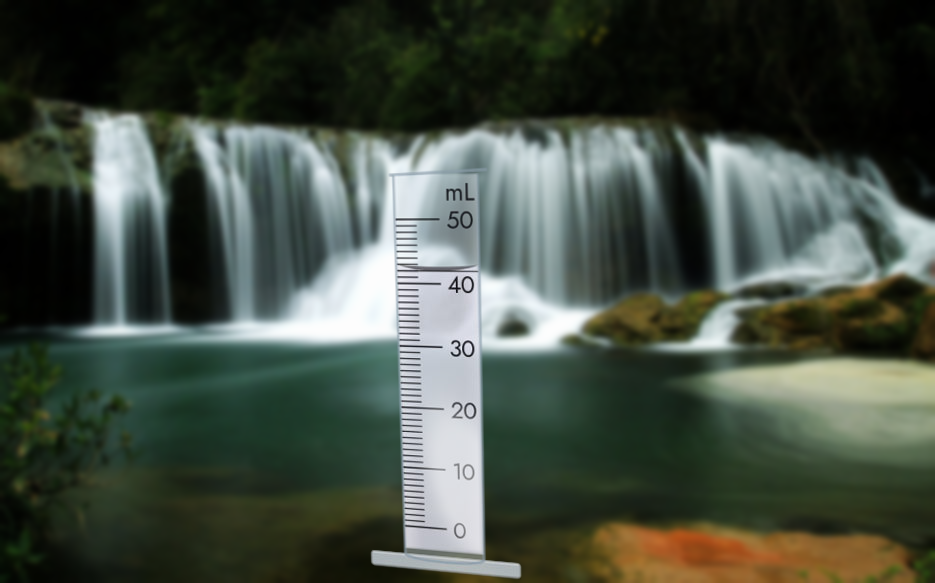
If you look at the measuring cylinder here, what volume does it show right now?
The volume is 42 mL
